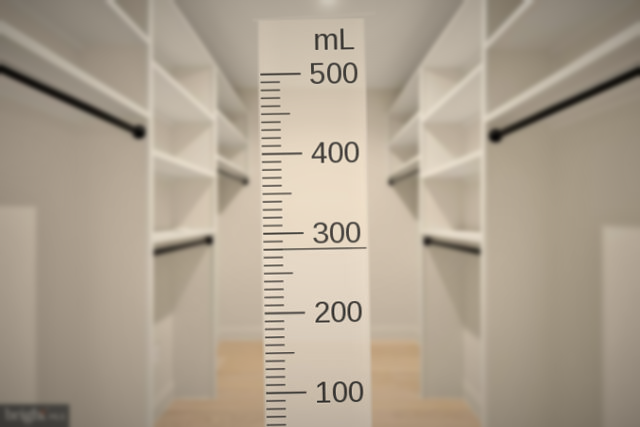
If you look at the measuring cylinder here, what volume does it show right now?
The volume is 280 mL
